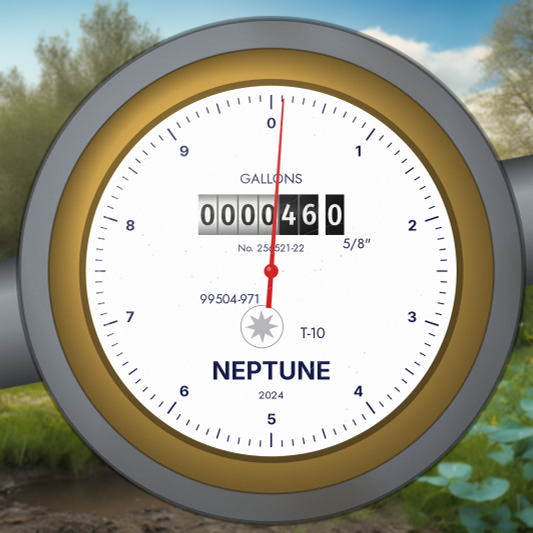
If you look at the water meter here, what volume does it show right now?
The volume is 460.1 gal
